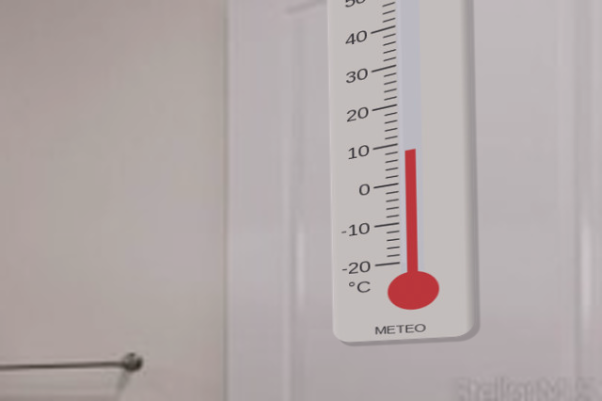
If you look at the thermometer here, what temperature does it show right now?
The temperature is 8 °C
